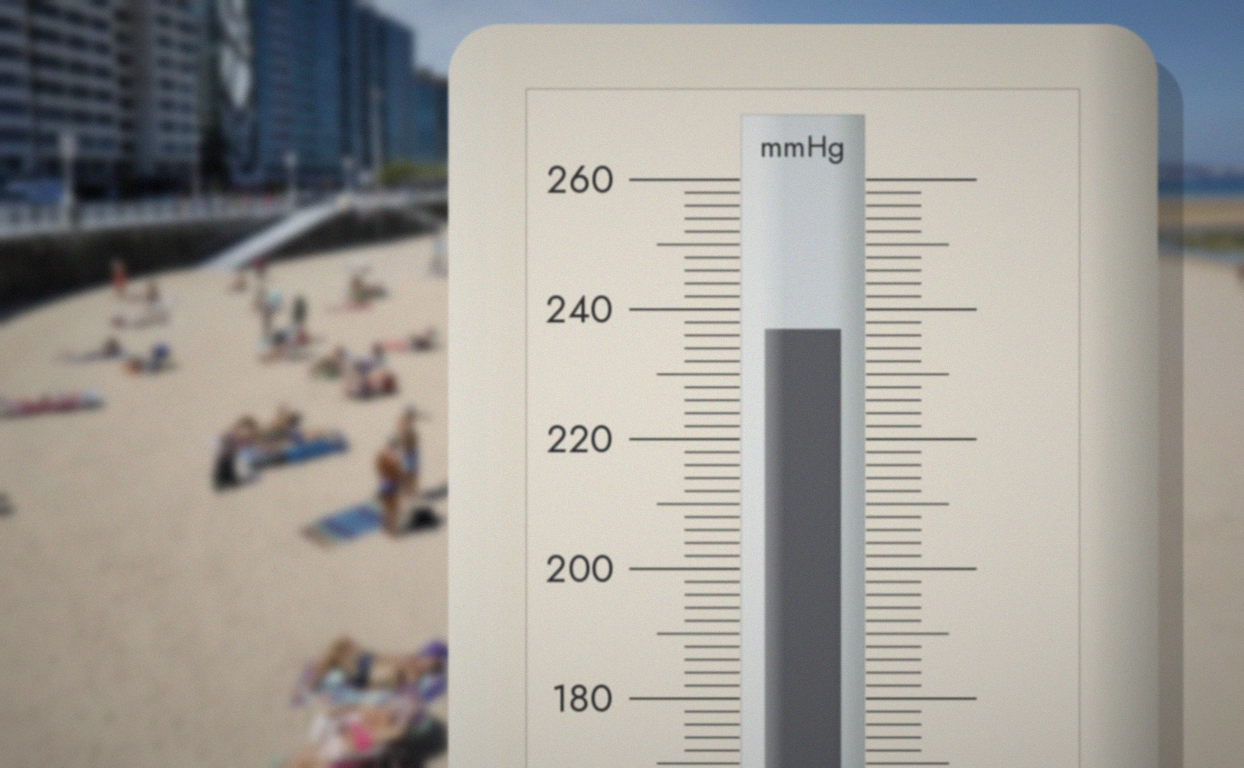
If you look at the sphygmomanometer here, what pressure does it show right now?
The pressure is 237 mmHg
